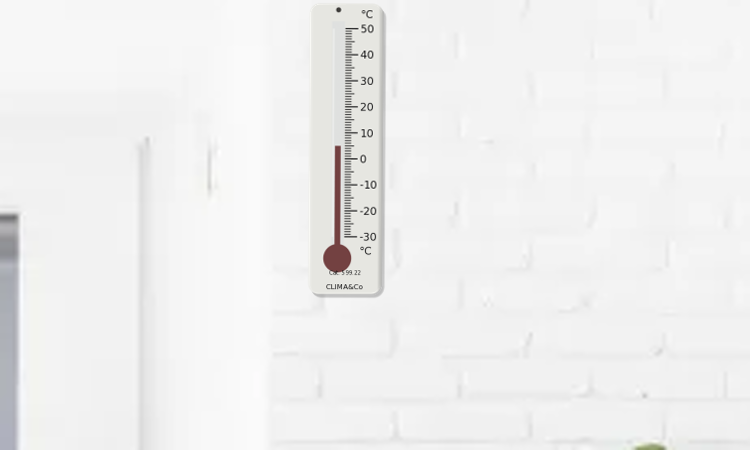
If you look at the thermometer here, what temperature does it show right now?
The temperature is 5 °C
